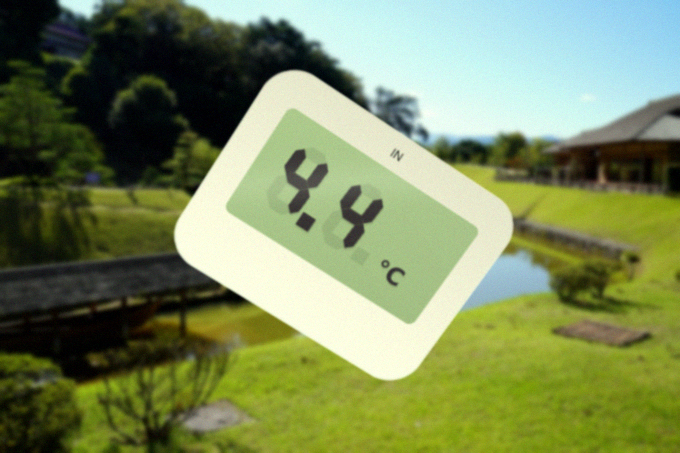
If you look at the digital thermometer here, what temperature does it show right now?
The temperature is 4.4 °C
